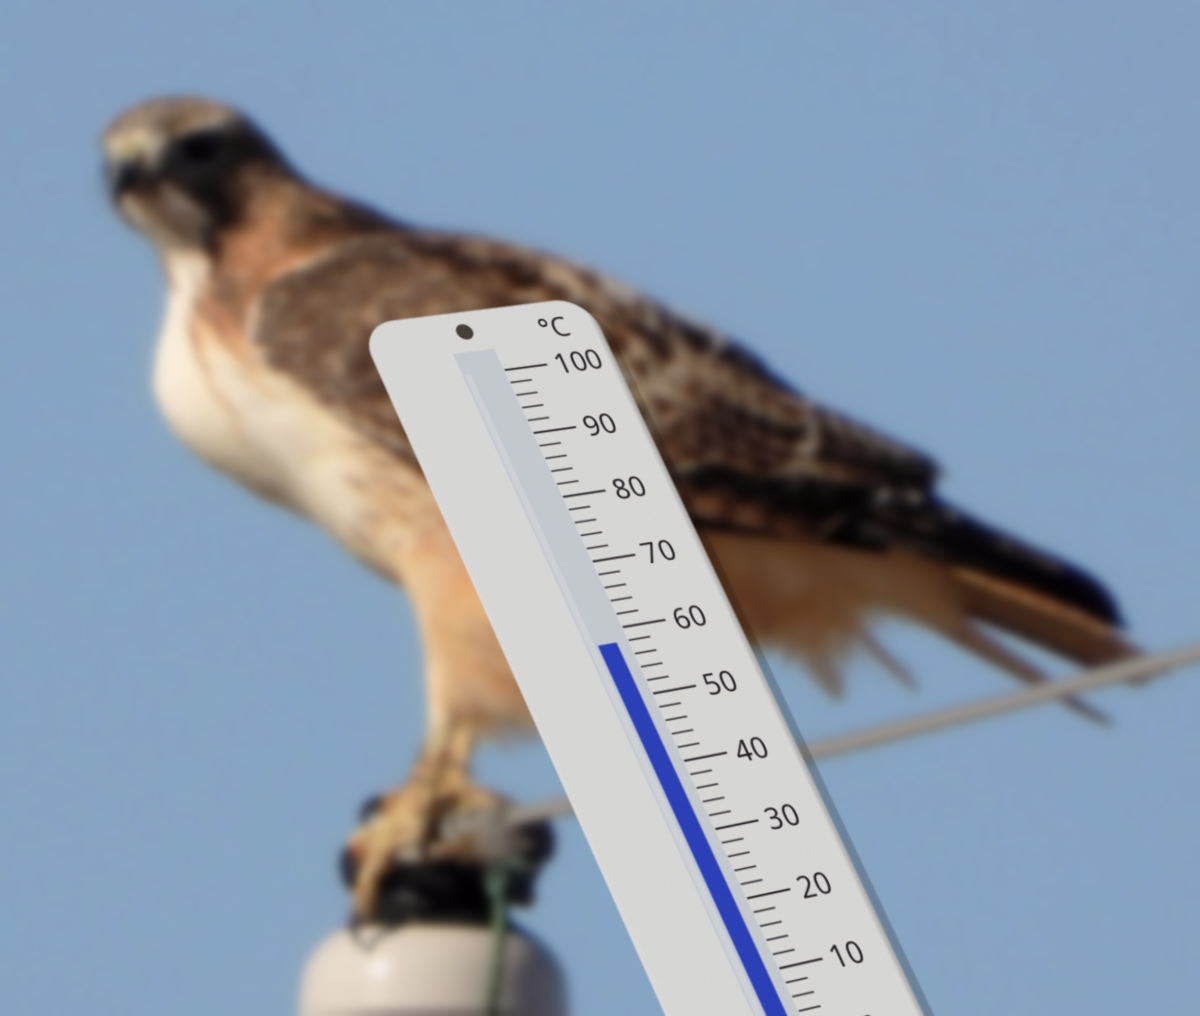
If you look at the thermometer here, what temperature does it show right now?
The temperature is 58 °C
